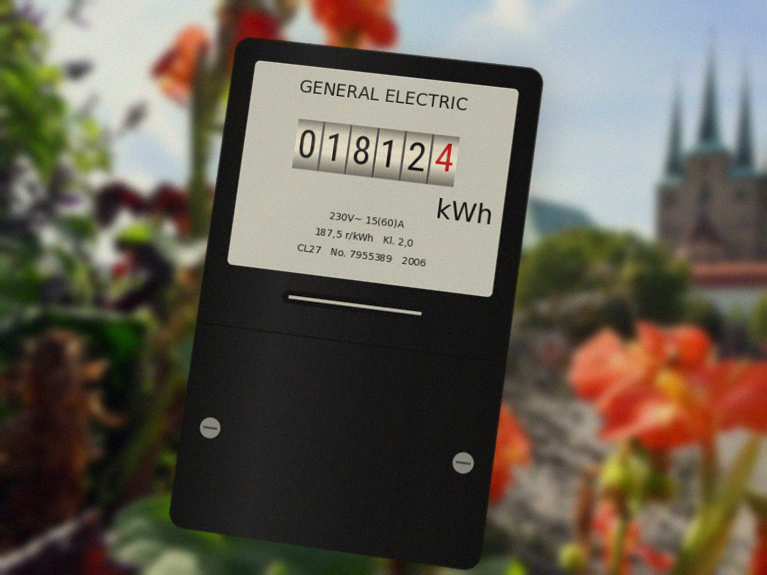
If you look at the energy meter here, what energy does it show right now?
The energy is 1812.4 kWh
